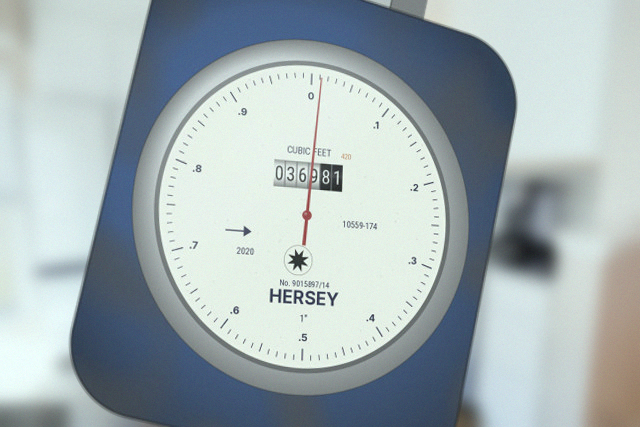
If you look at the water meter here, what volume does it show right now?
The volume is 36981.01 ft³
